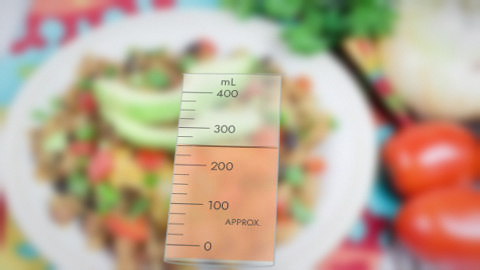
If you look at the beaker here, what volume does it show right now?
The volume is 250 mL
